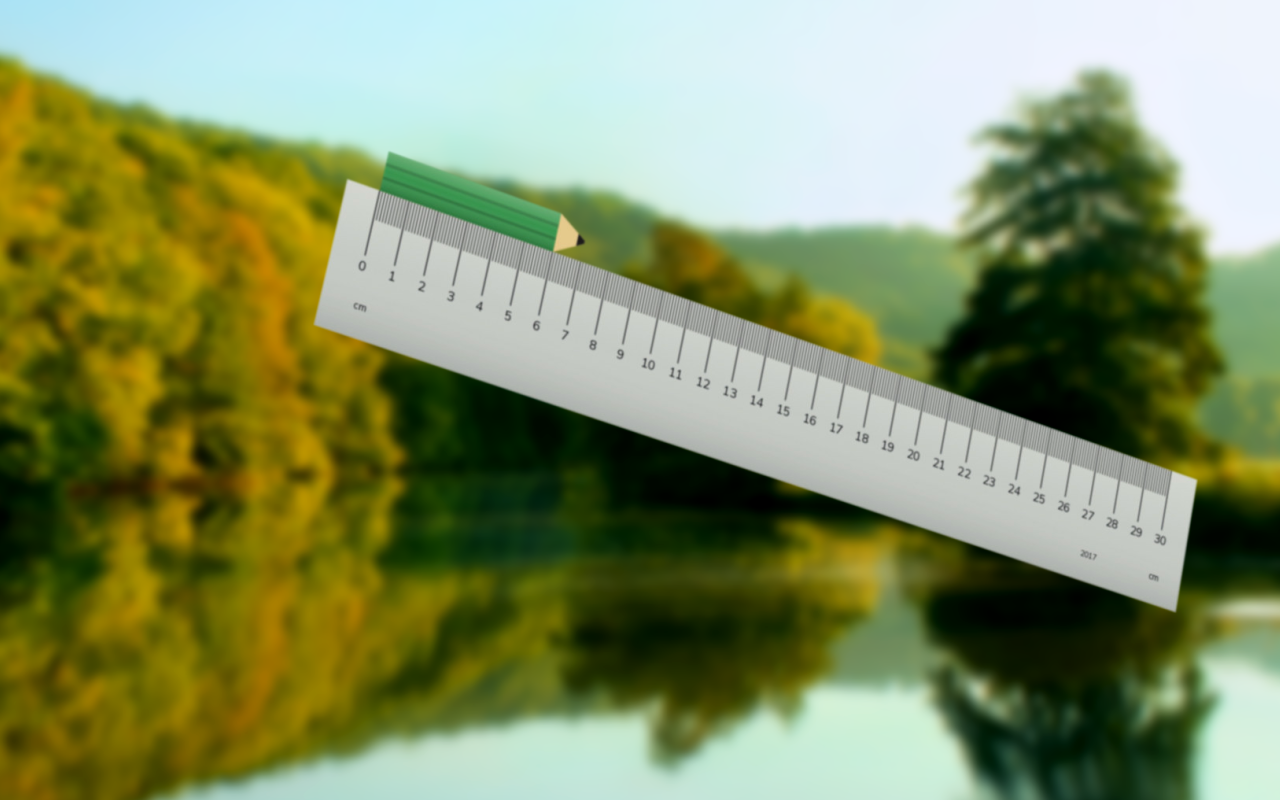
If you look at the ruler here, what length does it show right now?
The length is 7 cm
